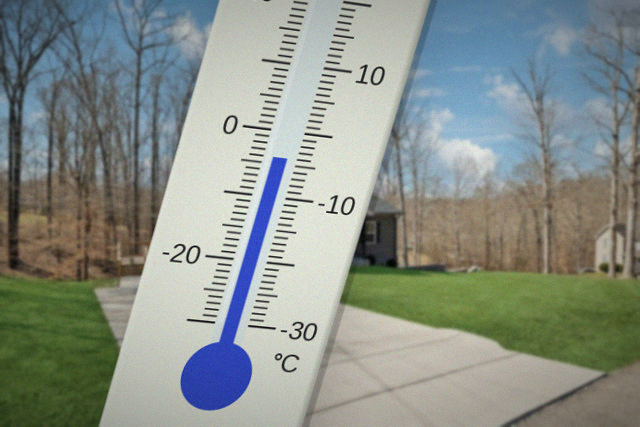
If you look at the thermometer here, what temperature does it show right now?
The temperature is -4 °C
